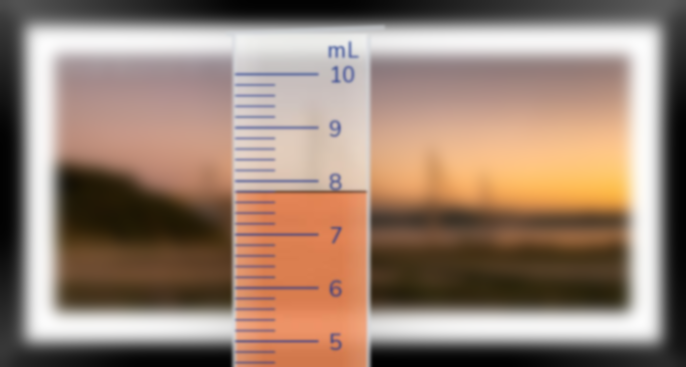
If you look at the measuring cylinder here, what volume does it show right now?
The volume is 7.8 mL
